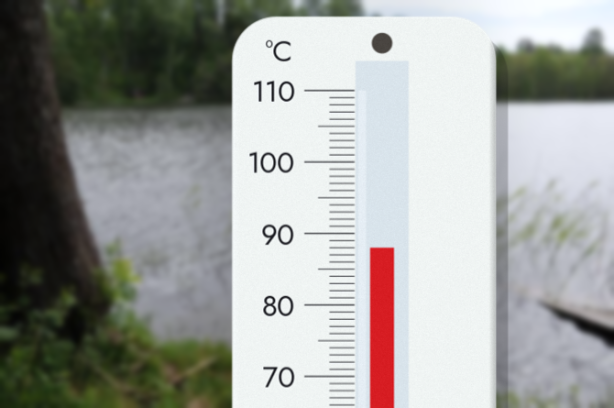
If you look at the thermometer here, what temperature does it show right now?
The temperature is 88 °C
